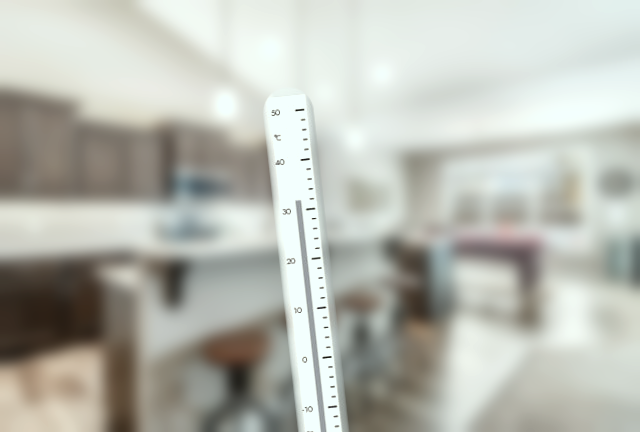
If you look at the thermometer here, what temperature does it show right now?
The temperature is 32 °C
